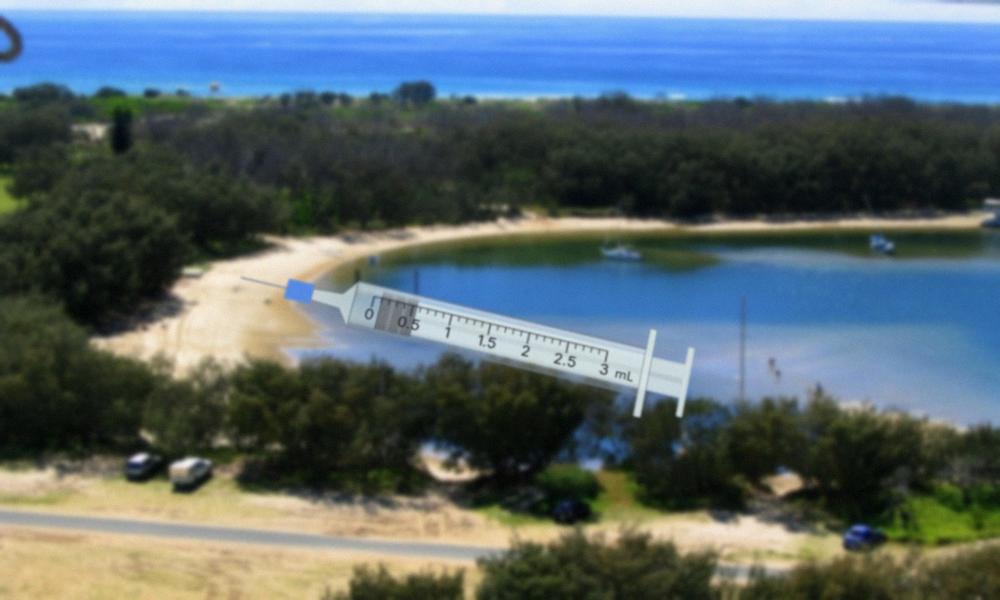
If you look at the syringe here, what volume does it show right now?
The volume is 0.1 mL
